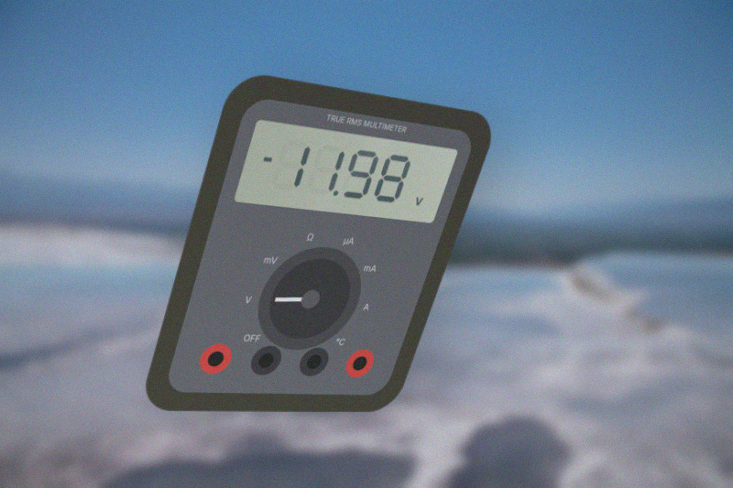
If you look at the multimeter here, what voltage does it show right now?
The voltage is -11.98 V
